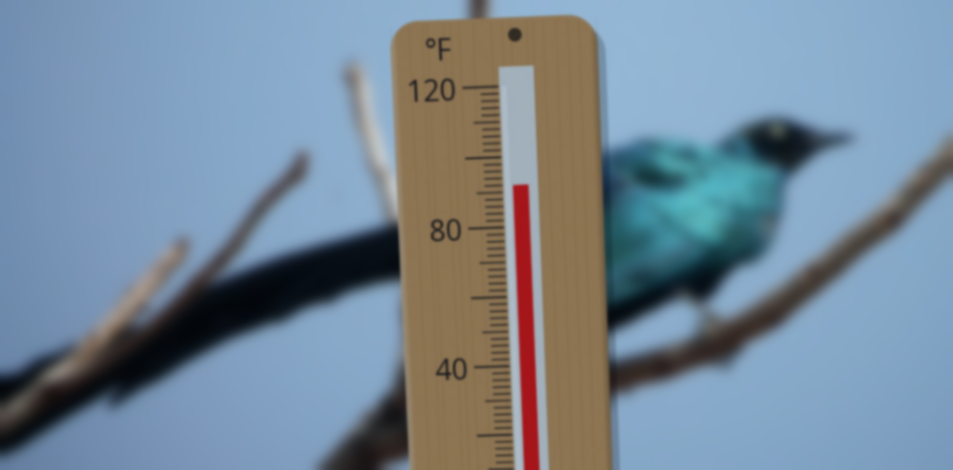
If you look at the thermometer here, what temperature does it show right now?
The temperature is 92 °F
